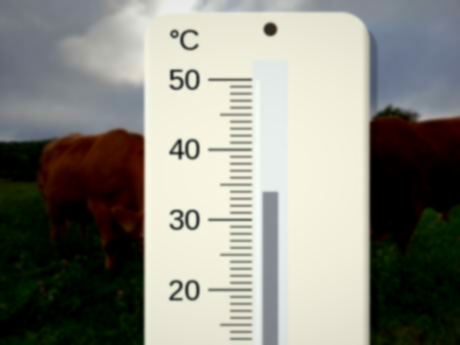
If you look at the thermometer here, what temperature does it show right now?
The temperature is 34 °C
